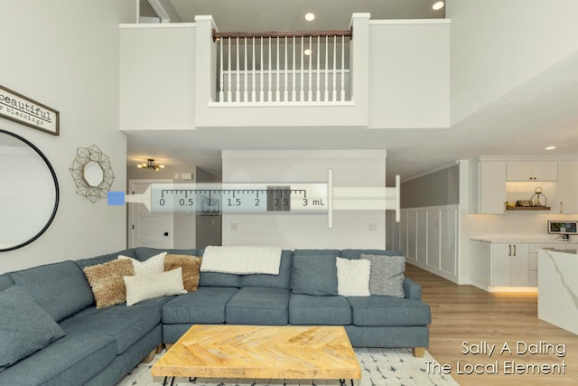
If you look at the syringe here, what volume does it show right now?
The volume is 2.2 mL
